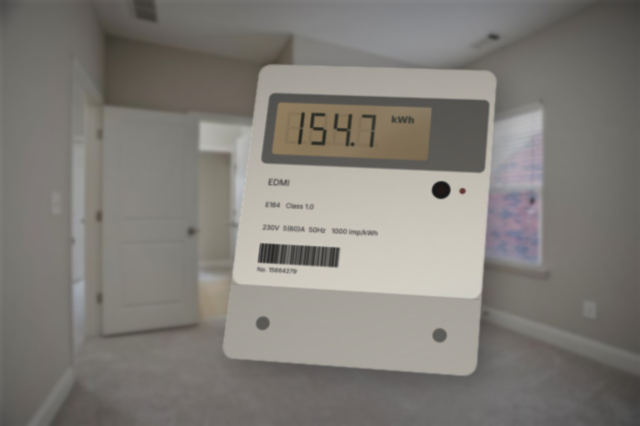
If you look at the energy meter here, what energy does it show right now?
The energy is 154.7 kWh
